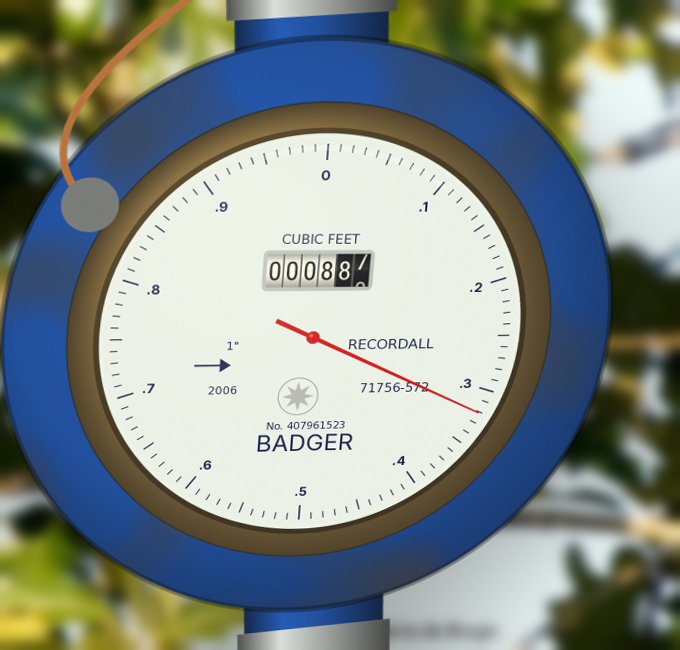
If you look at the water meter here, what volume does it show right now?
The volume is 887.32 ft³
